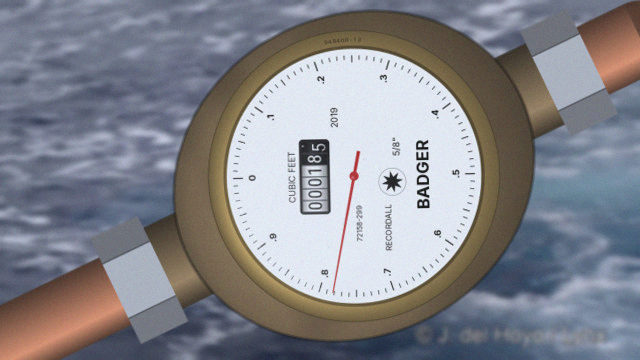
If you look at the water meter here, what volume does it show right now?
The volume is 184.78 ft³
